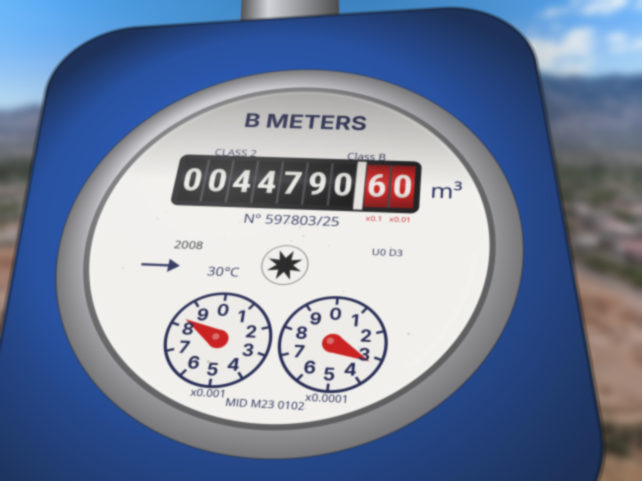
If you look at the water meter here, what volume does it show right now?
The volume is 44790.6083 m³
